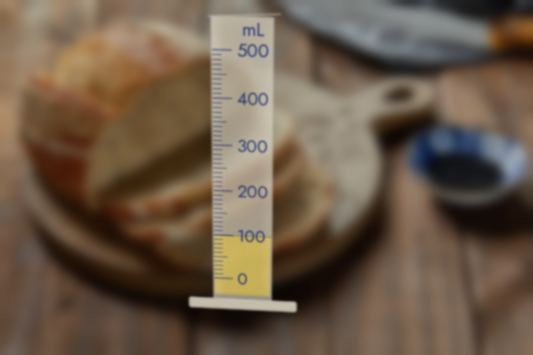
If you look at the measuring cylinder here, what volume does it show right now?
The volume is 100 mL
